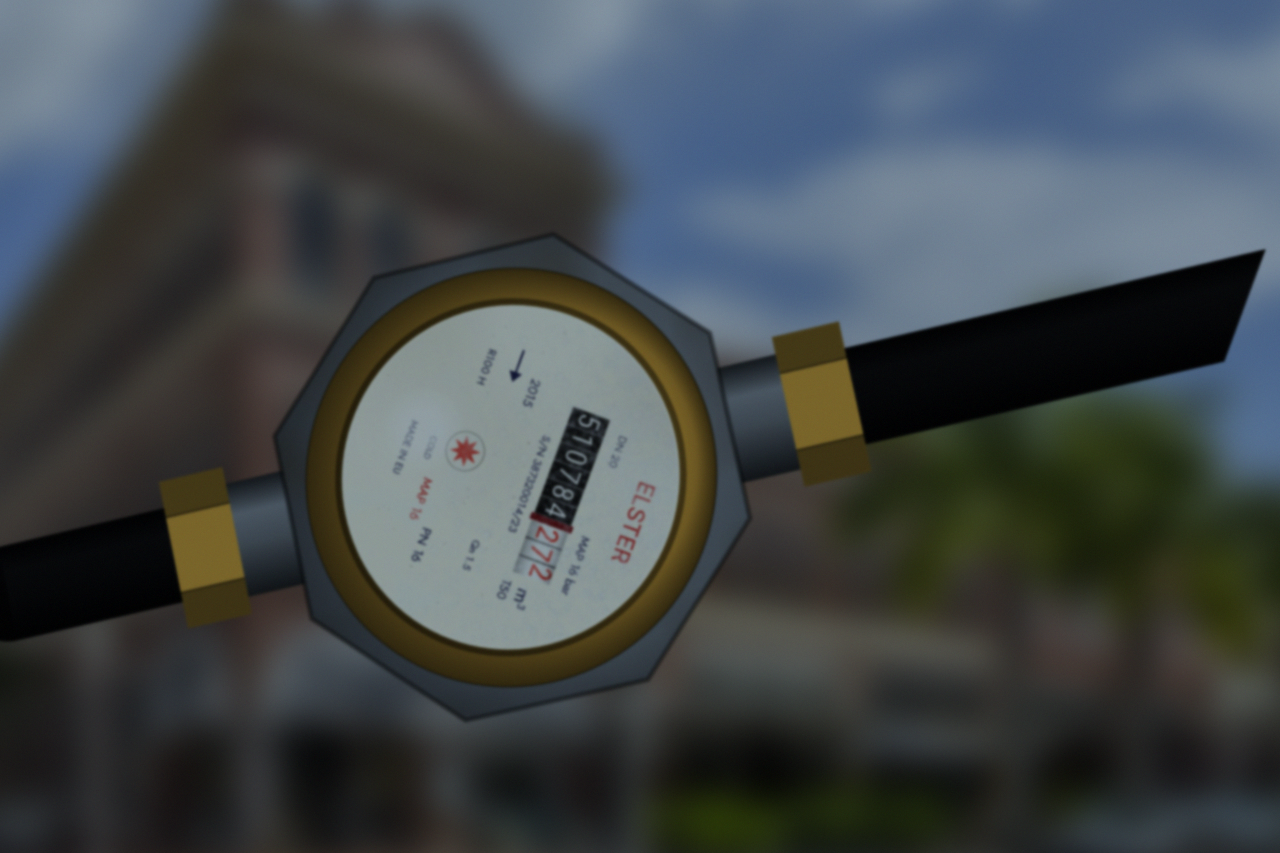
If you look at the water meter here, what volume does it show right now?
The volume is 510784.272 m³
